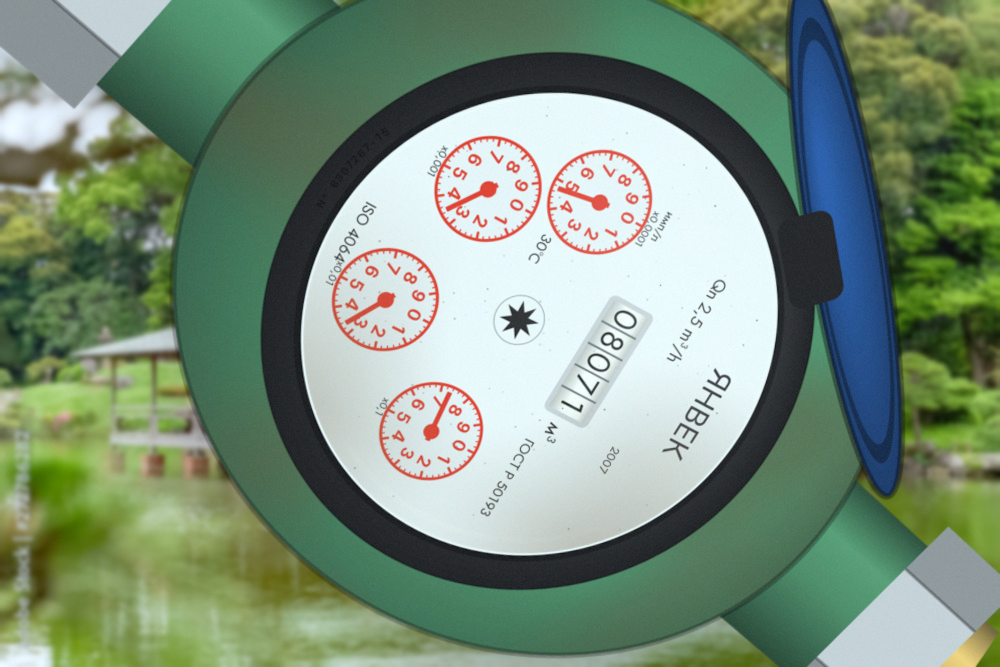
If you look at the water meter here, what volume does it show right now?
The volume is 8071.7334 m³
